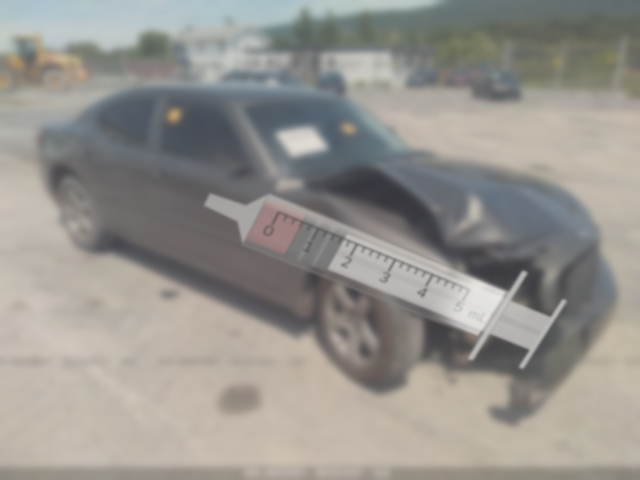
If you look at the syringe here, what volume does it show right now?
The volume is 0.6 mL
